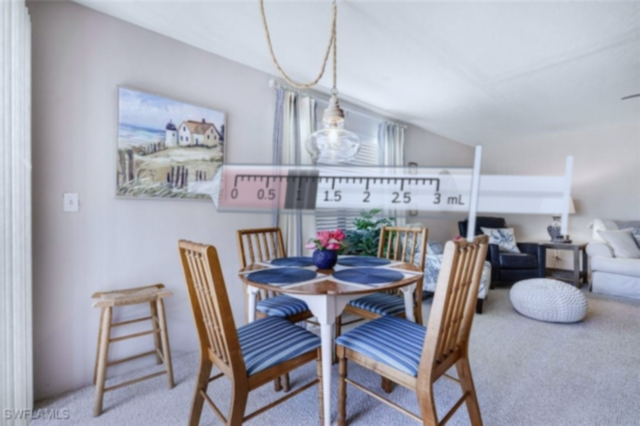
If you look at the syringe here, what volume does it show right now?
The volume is 0.8 mL
